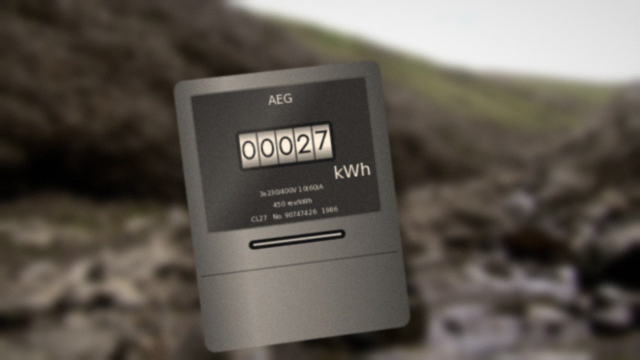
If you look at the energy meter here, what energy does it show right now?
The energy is 27 kWh
